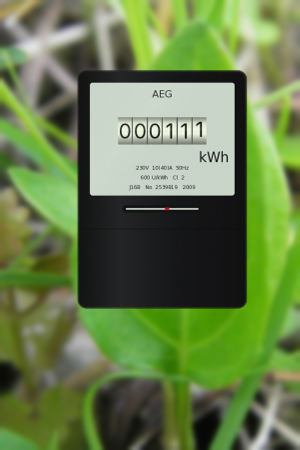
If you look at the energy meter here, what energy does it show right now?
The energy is 111 kWh
